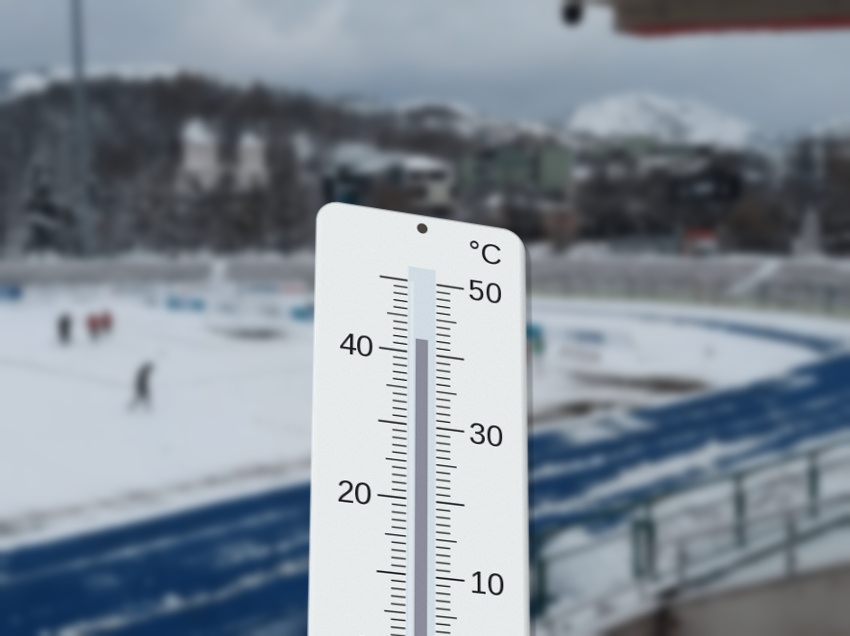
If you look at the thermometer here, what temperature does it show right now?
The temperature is 42 °C
